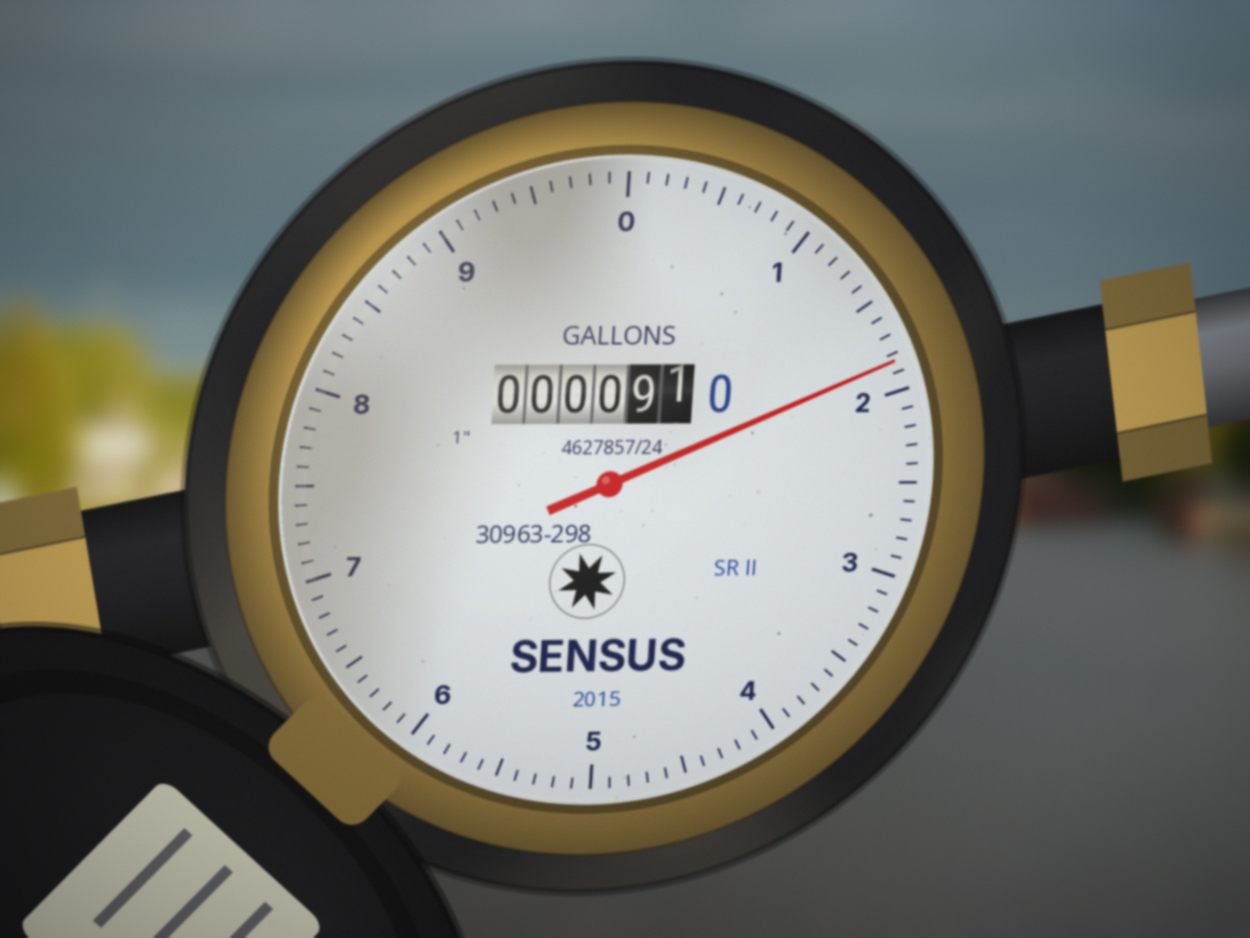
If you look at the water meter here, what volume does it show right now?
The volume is 911.8 gal
